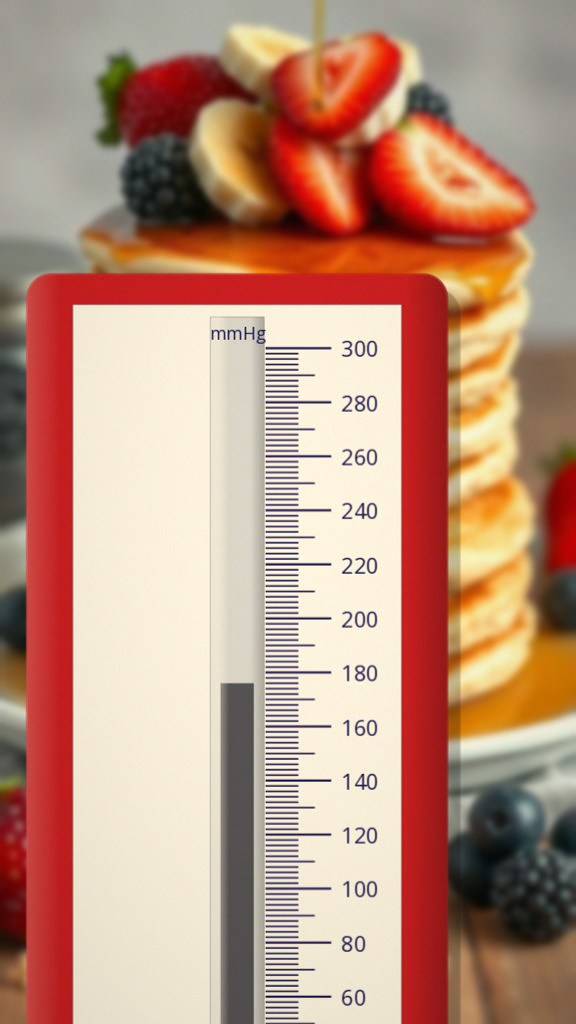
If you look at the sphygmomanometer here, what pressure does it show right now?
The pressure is 176 mmHg
